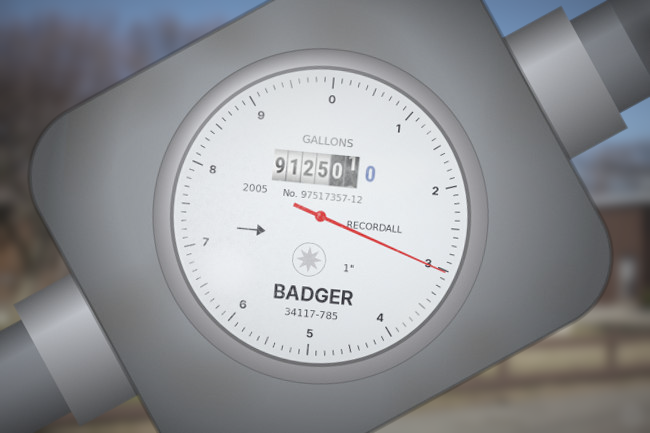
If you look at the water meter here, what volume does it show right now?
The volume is 9125013.0 gal
